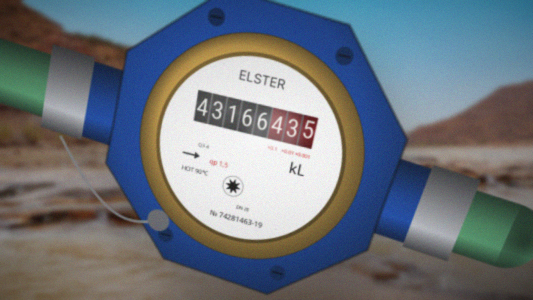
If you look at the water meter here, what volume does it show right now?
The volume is 43166.435 kL
